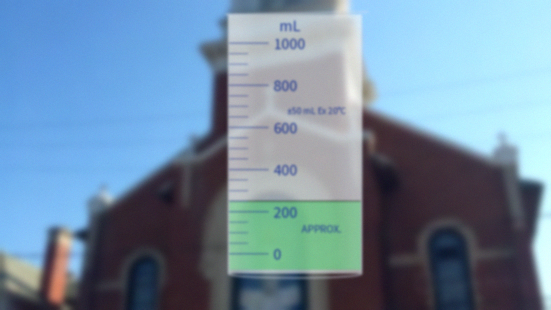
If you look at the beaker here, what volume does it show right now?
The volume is 250 mL
